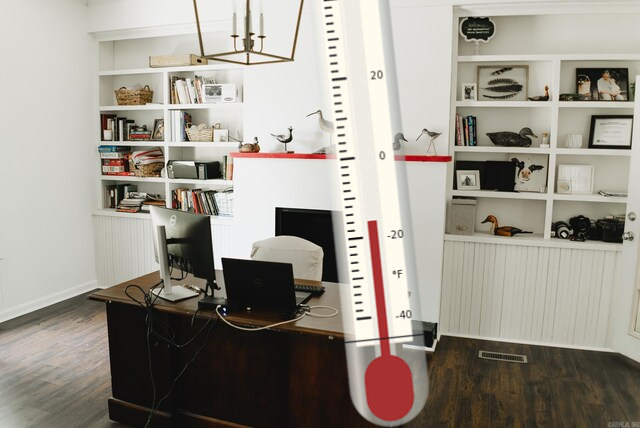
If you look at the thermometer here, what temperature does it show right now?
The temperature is -16 °F
